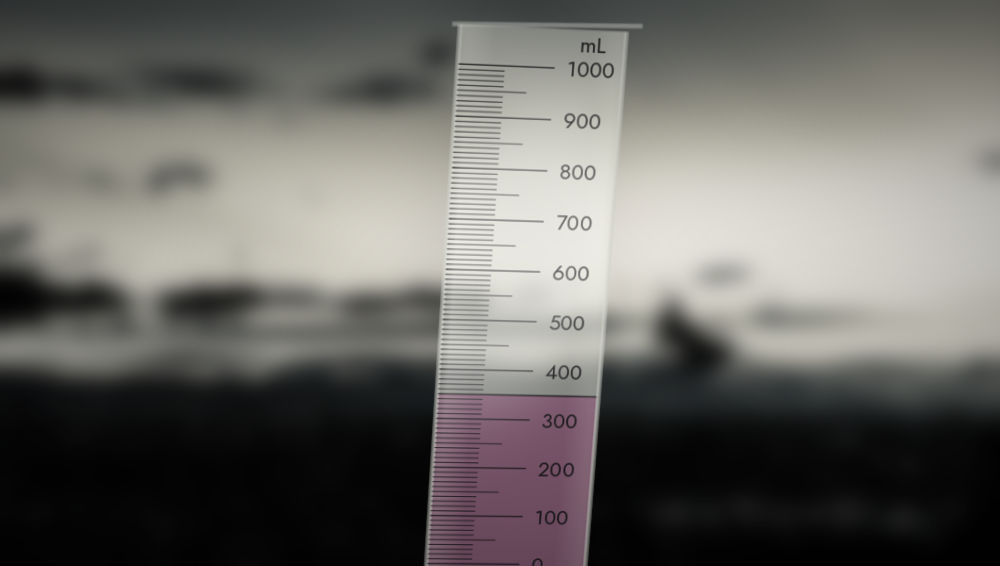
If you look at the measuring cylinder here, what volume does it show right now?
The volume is 350 mL
